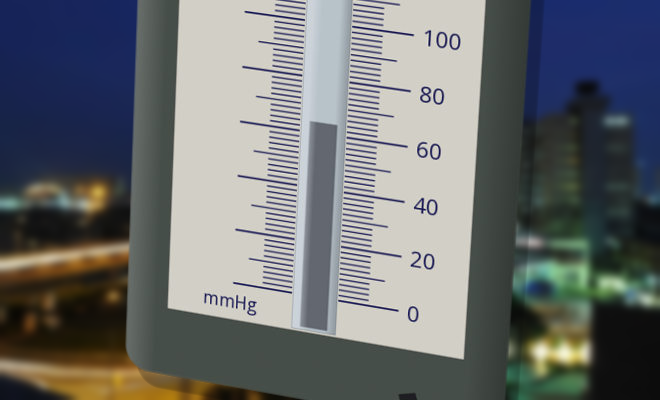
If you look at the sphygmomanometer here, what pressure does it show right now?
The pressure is 64 mmHg
